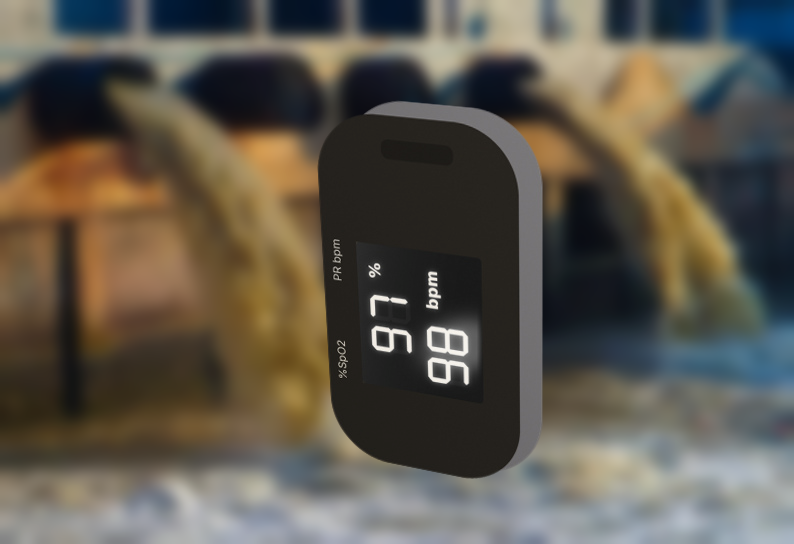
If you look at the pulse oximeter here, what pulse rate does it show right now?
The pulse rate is 98 bpm
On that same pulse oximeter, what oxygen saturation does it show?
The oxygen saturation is 97 %
